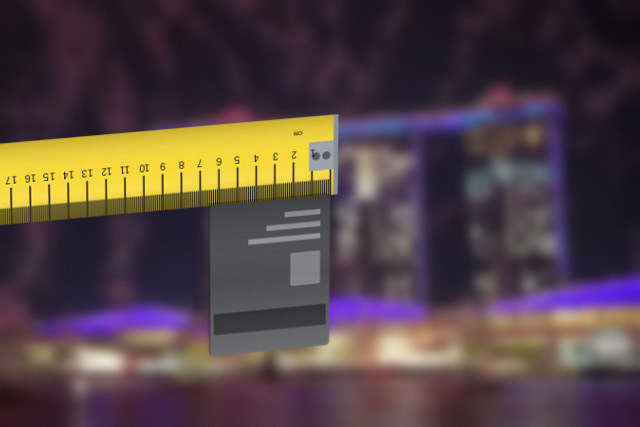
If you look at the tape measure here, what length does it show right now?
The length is 6.5 cm
